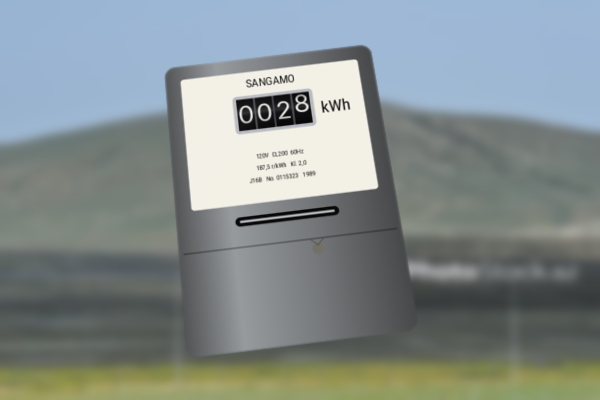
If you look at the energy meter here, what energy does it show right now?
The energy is 28 kWh
